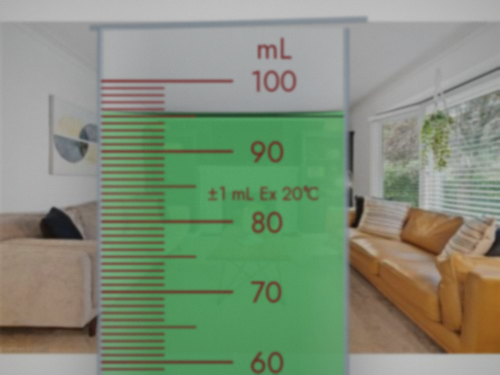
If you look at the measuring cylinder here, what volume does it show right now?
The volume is 95 mL
